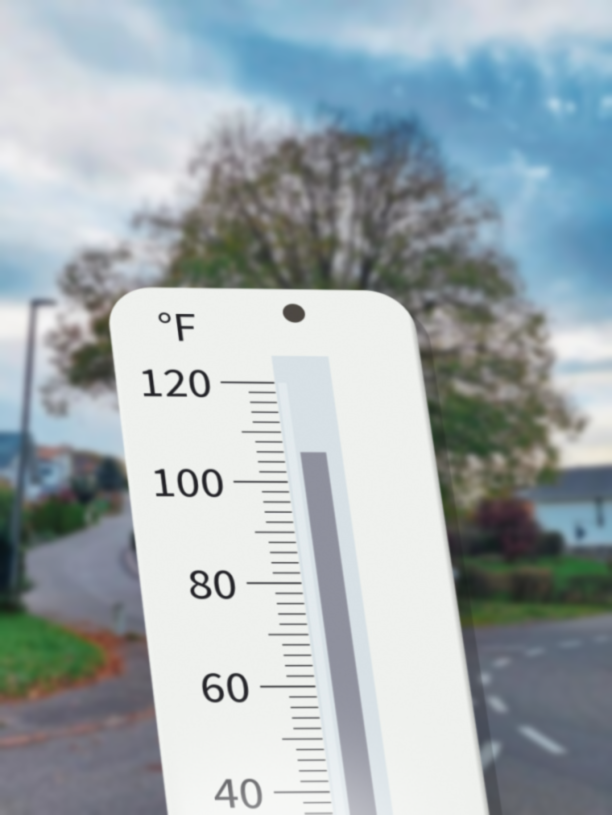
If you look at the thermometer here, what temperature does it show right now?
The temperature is 106 °F
